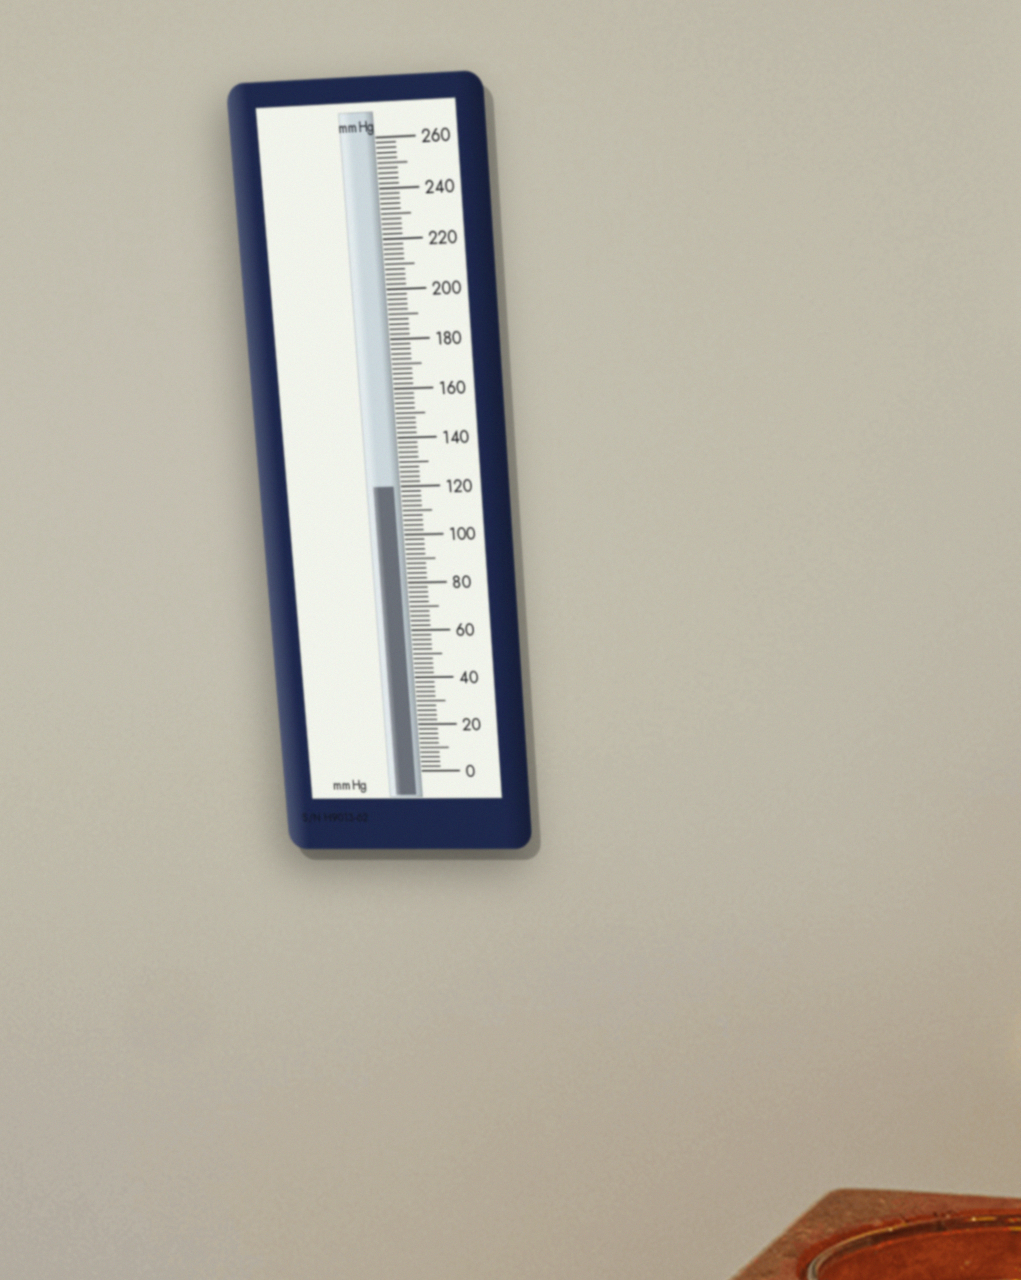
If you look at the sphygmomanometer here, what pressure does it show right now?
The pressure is 120 mmHg
